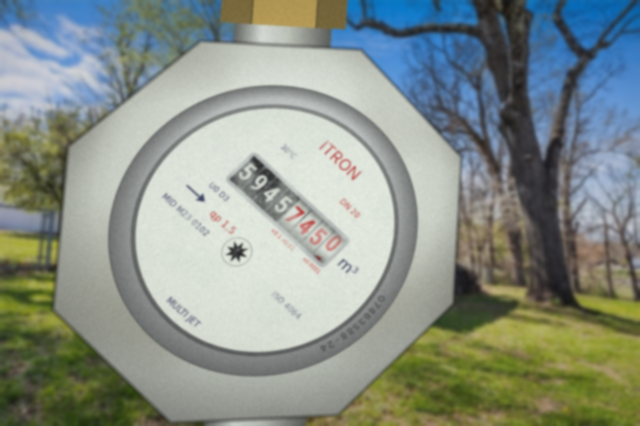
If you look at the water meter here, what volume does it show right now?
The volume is 5945.7450 m³
